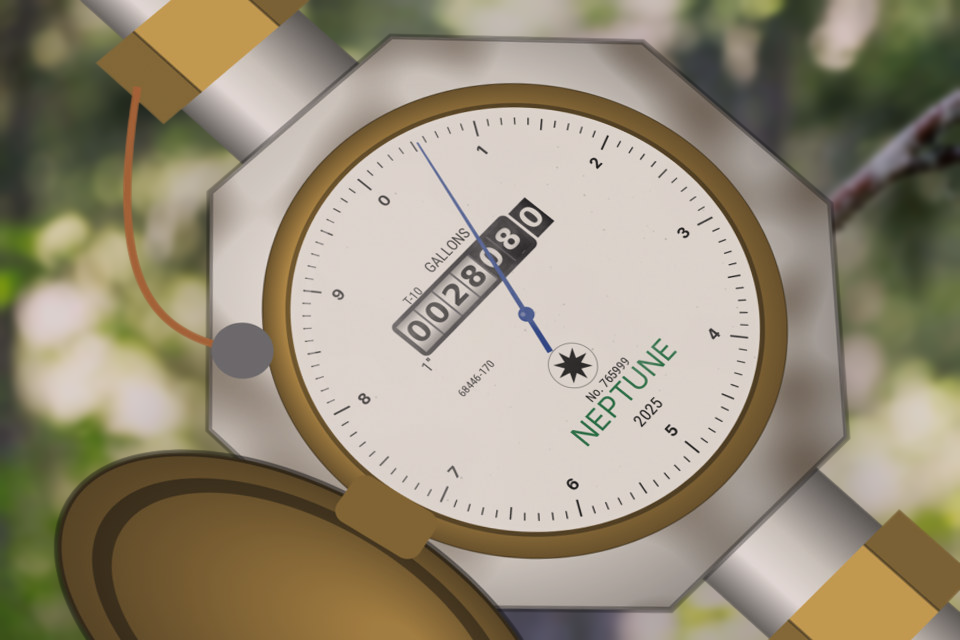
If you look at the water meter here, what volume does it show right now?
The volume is 28080.5 gal
